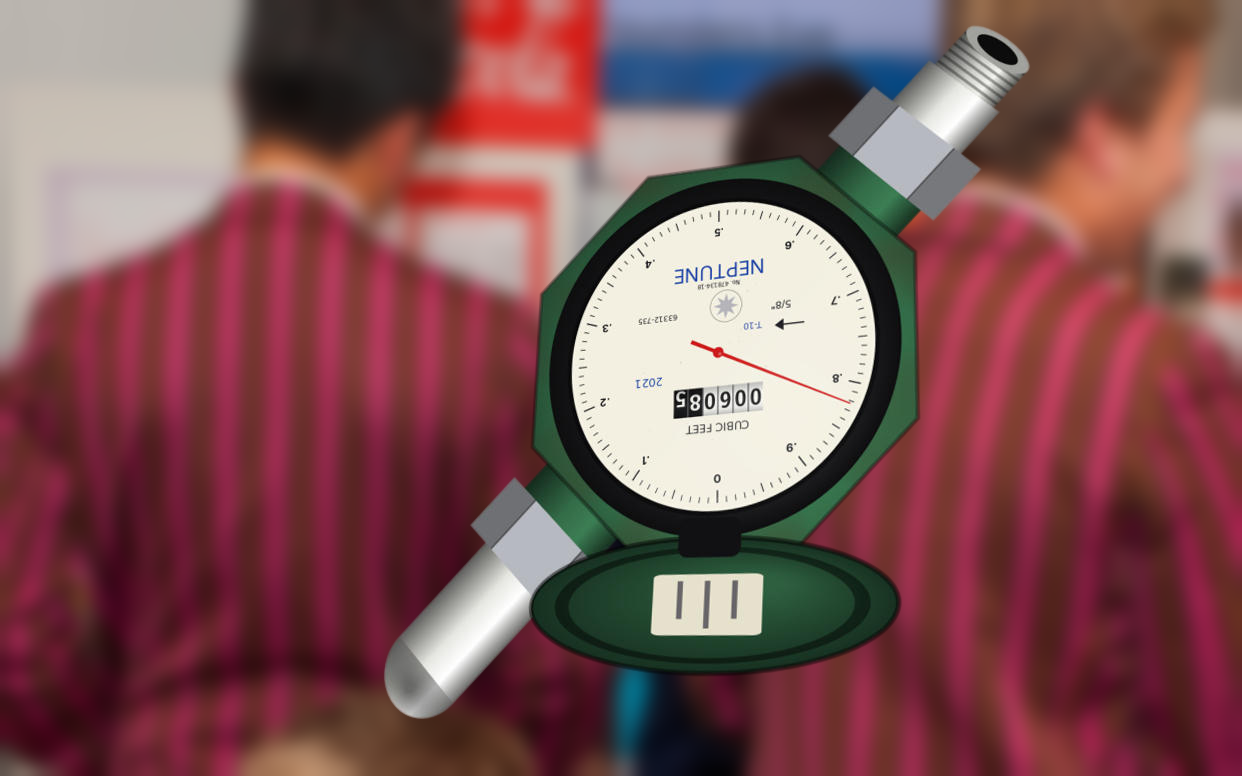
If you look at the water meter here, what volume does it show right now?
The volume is 6084.82 ft³
